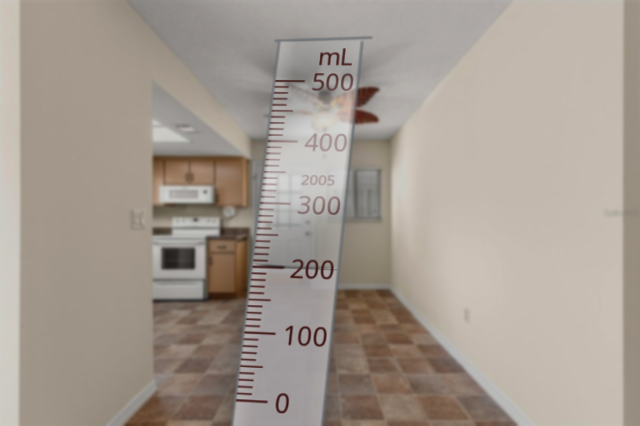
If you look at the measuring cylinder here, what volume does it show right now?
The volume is 200 mL
